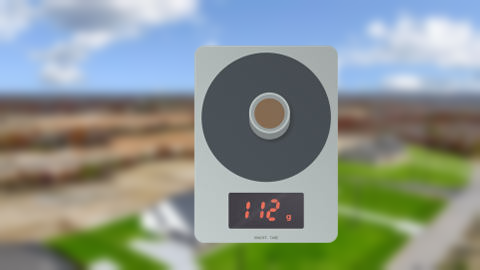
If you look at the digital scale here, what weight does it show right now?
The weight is 112 g
